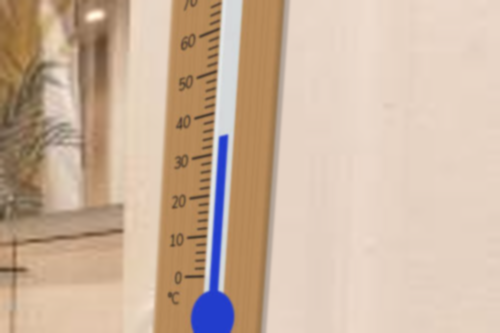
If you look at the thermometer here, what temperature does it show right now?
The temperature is 34 °C
